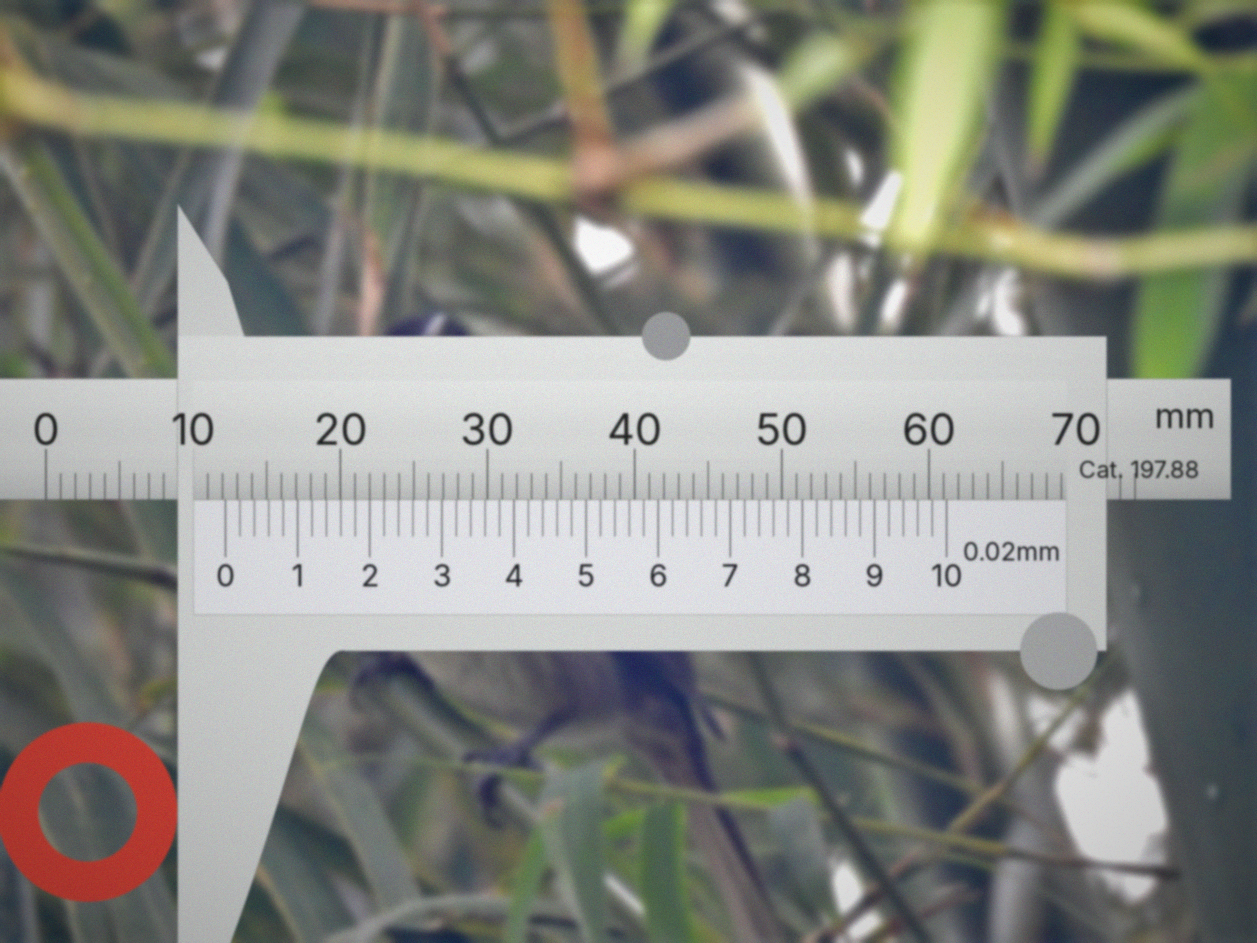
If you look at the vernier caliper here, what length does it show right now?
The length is 12.2 mm
